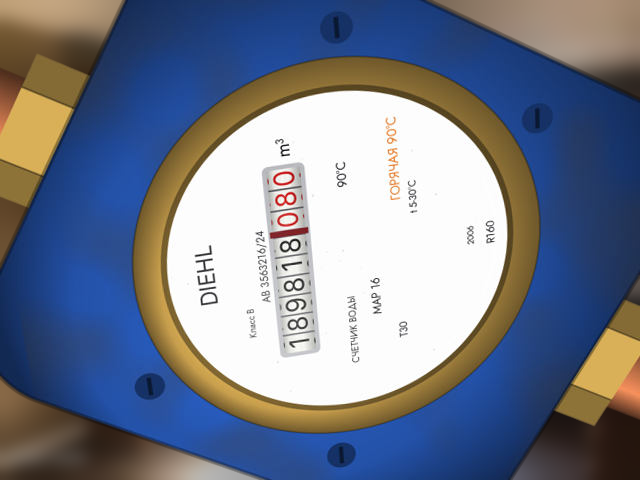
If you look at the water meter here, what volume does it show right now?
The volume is 189818.080 m³
